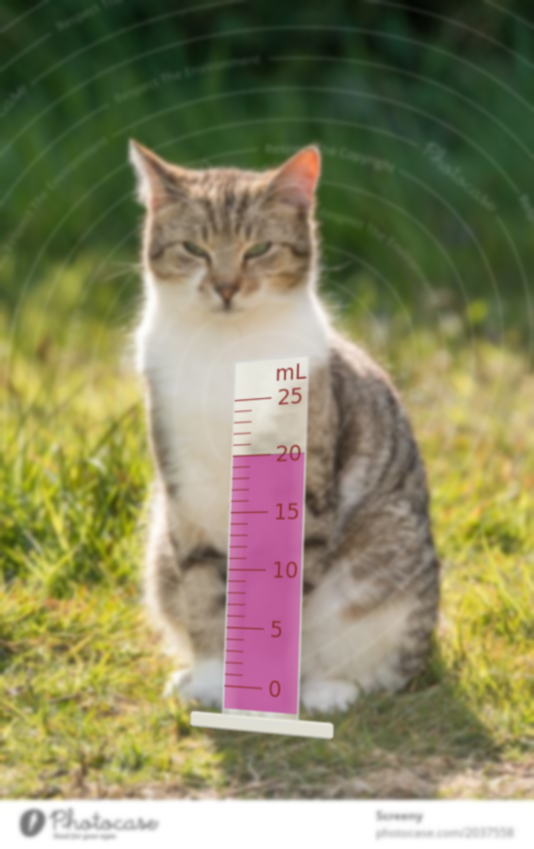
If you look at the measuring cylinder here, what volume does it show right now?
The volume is 20 mL
